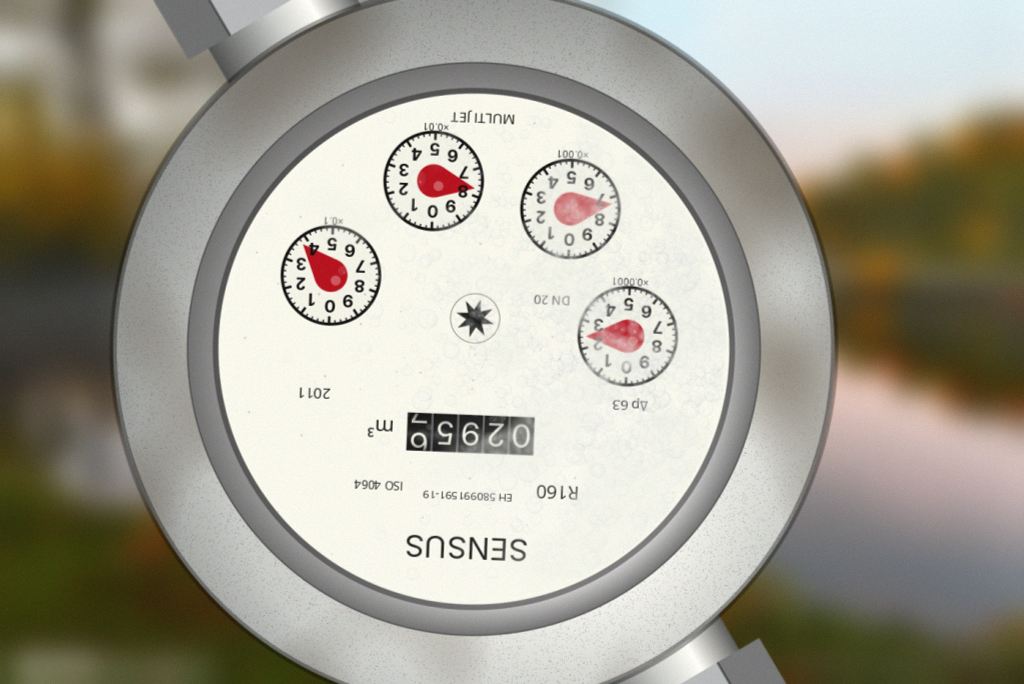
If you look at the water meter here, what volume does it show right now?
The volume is 2956.3772 m³
